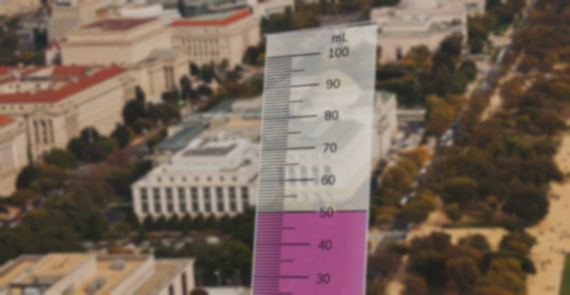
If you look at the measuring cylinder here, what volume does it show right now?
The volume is 50 mL
